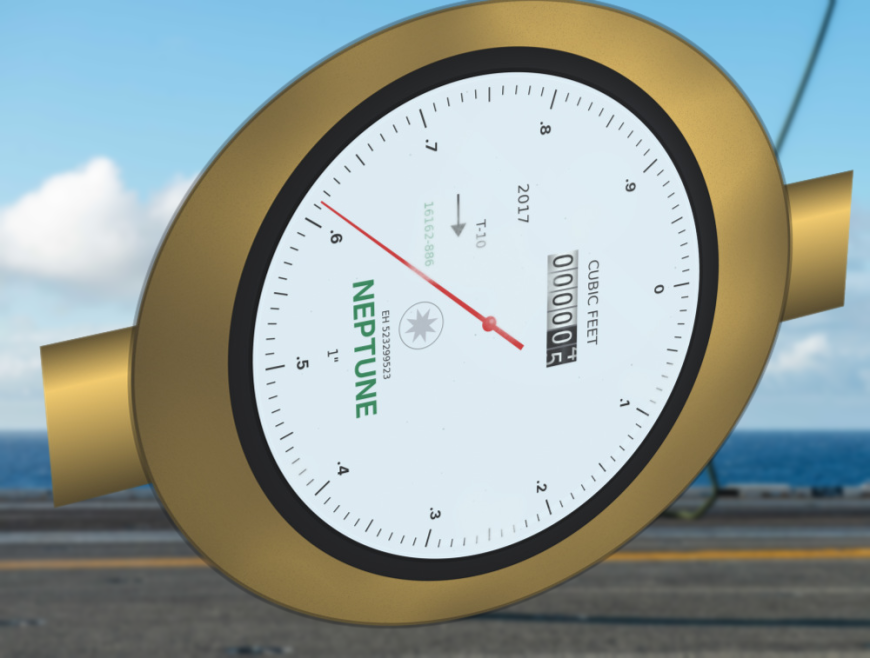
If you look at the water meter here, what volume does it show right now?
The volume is 4.61 ft³
